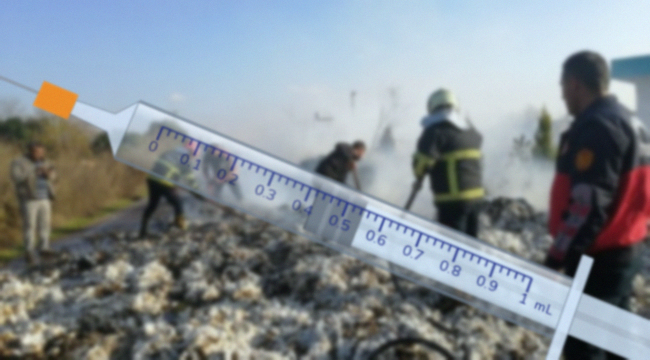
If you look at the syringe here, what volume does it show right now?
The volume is 0.42 mL
